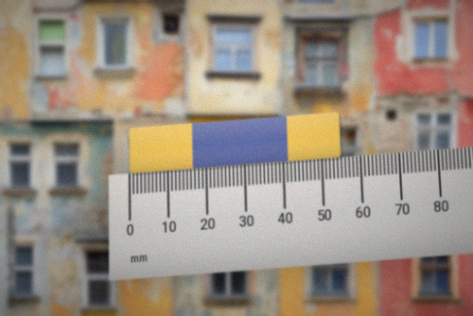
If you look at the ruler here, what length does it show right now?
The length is 55 mm
